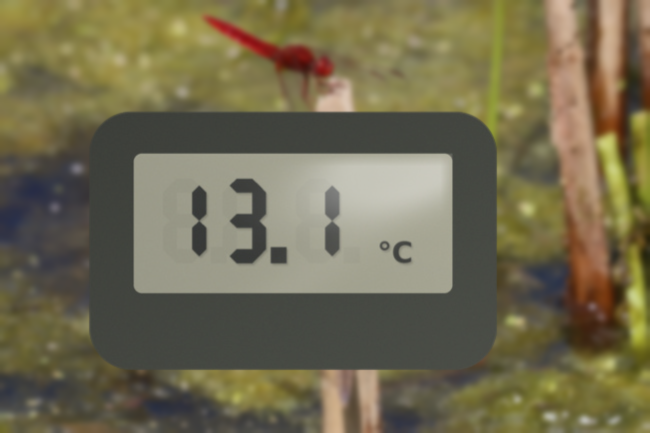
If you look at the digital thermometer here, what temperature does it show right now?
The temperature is 13.1 °C
